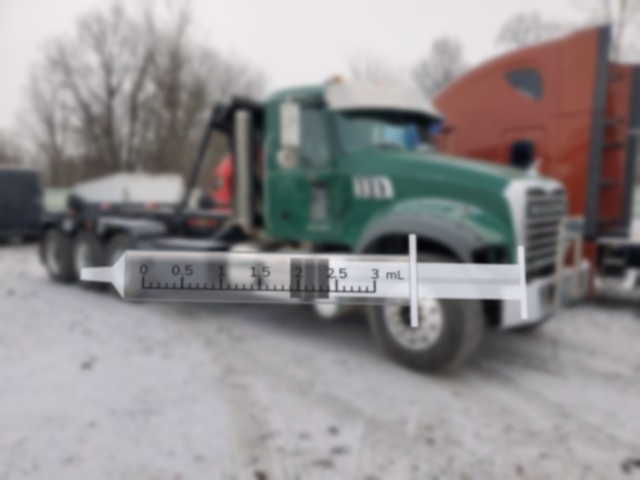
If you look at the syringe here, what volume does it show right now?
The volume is 1.9 mL
